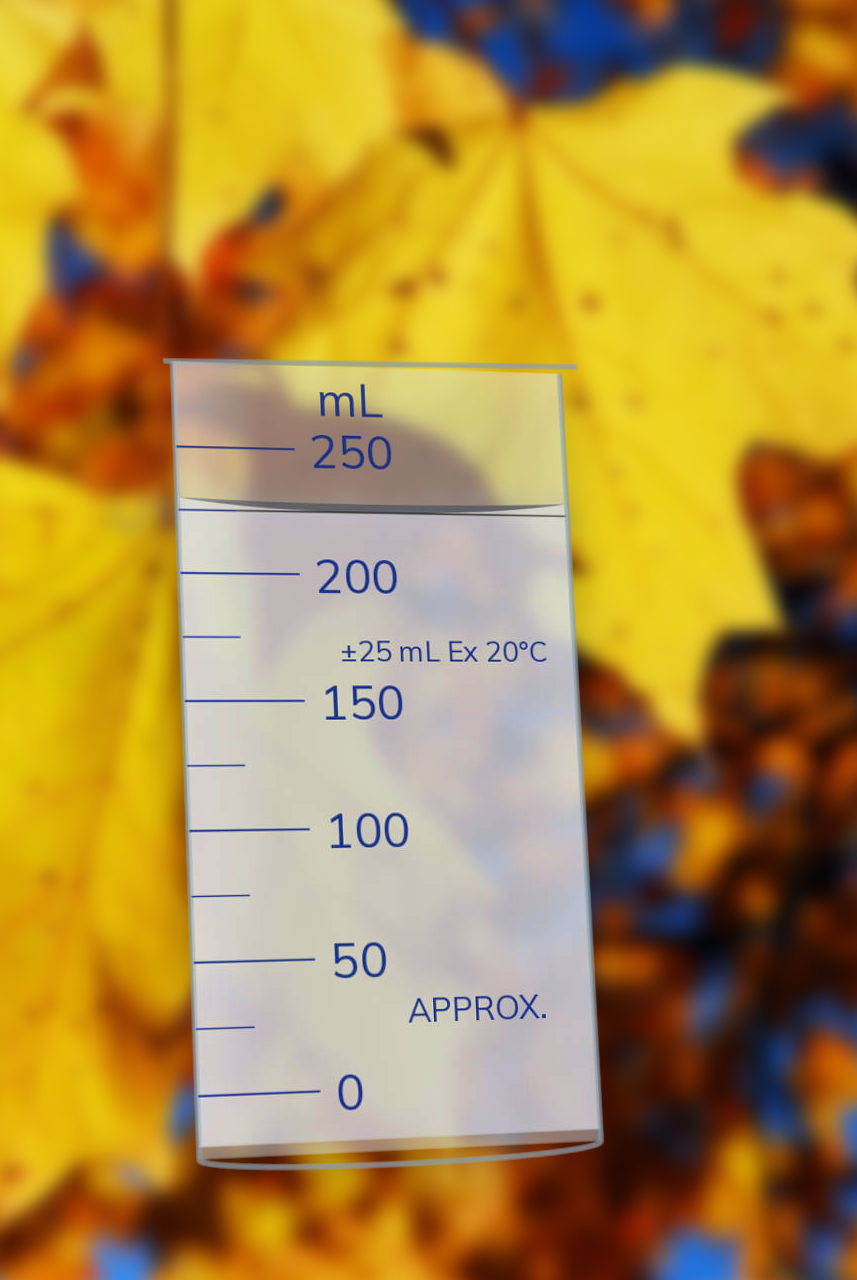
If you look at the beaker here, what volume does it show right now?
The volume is 225 mL
